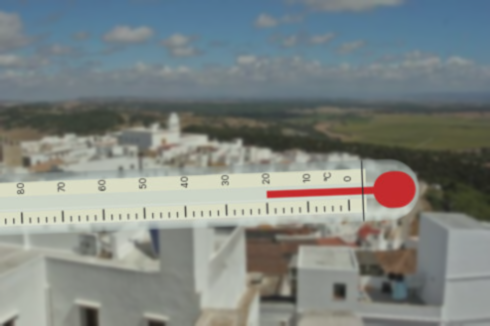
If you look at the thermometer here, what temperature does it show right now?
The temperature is 20 °C
